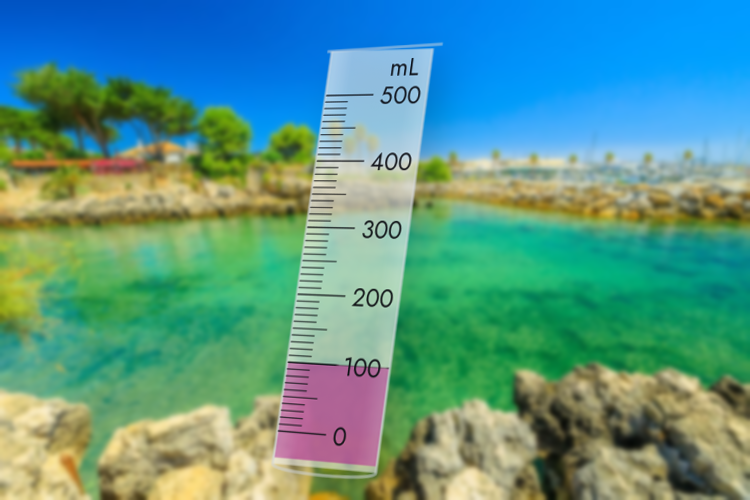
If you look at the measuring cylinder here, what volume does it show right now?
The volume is 100 mL
